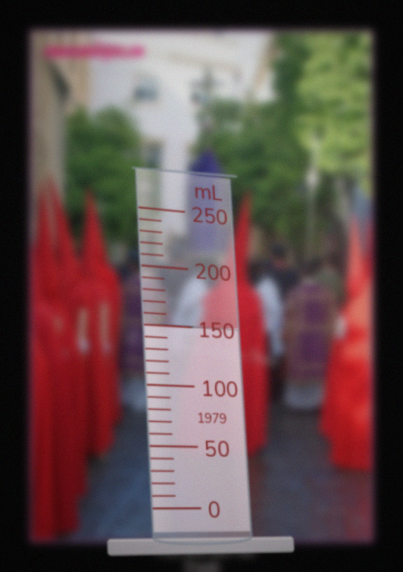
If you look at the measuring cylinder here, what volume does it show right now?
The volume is 150 mL
